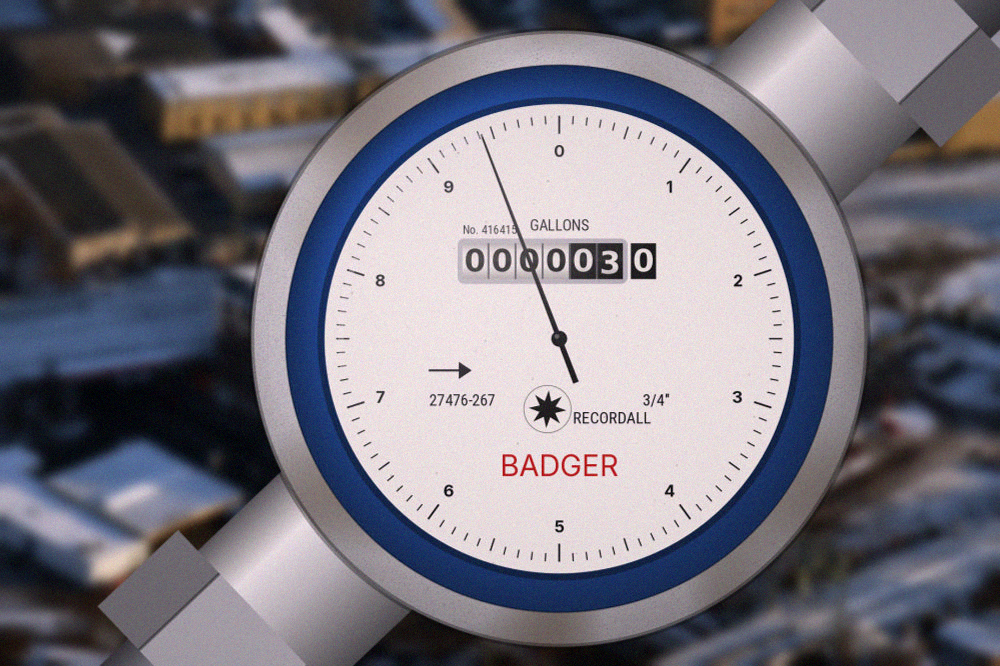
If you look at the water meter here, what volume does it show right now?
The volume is 29.4 gal
